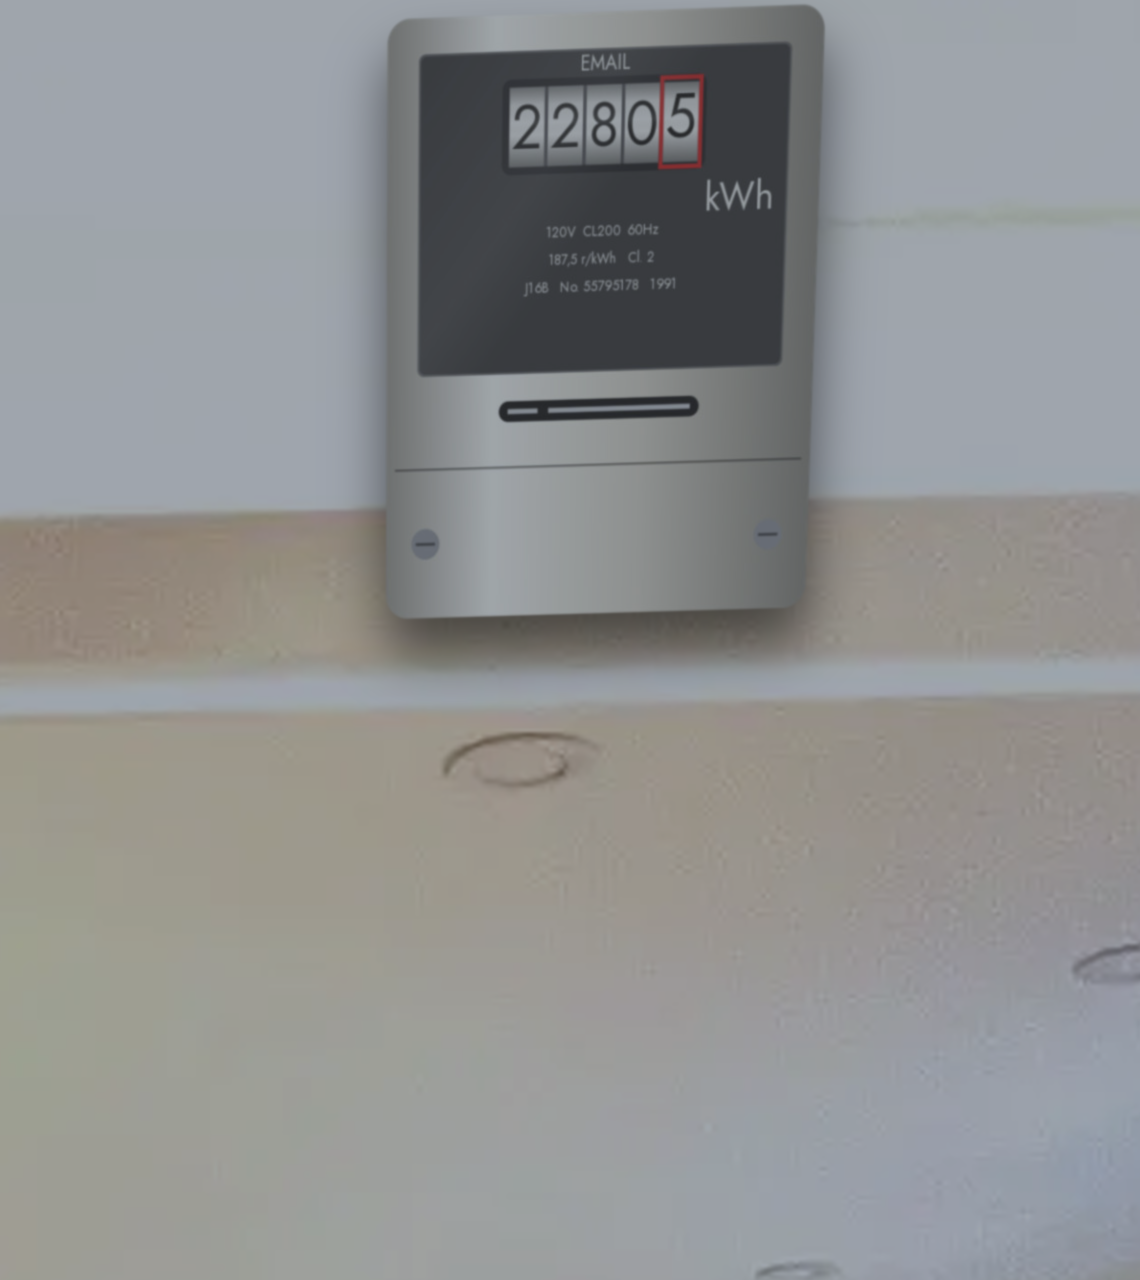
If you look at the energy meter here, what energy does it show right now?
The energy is 2280.5 kWh
